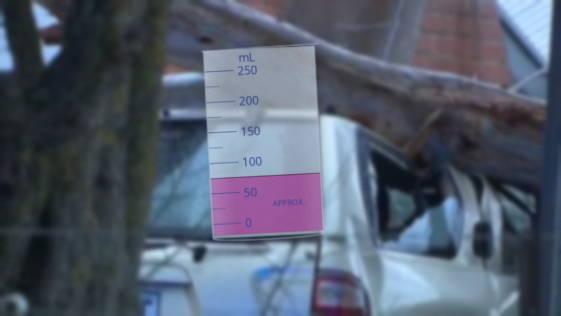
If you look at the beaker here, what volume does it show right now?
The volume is 75 mL
